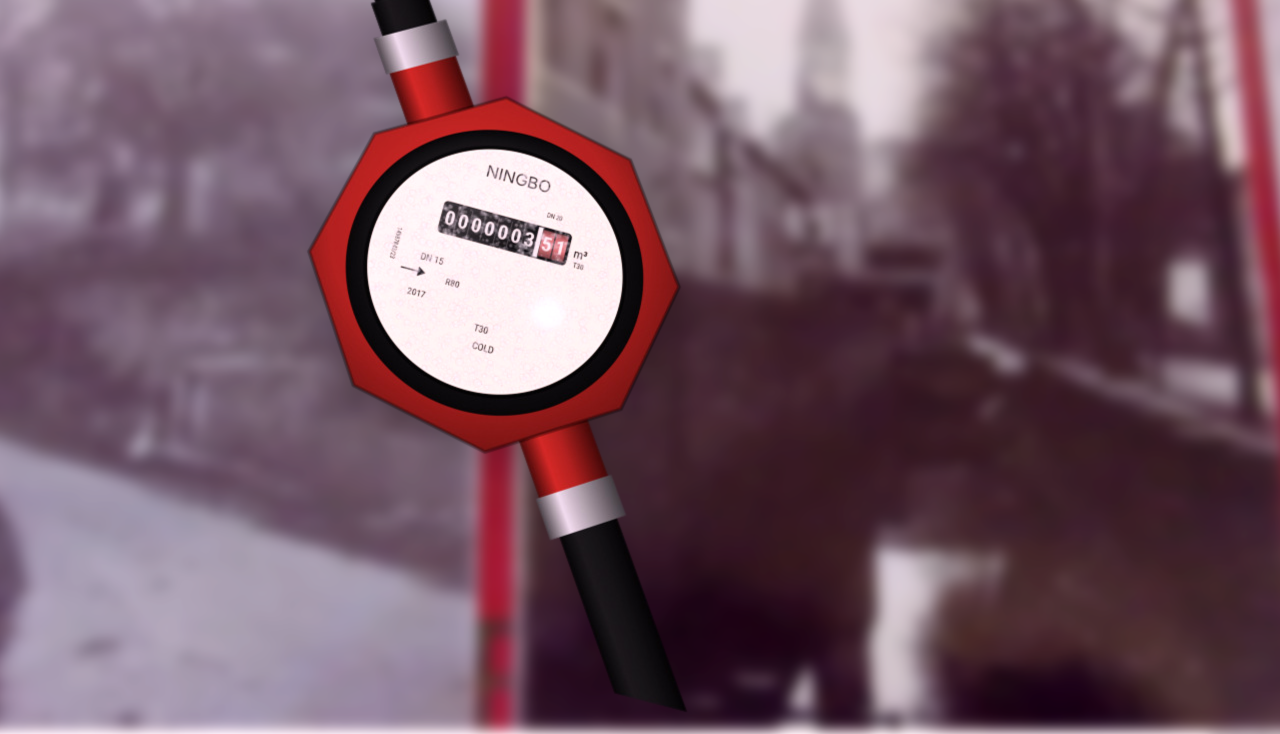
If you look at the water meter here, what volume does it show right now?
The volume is 3.51 m³
